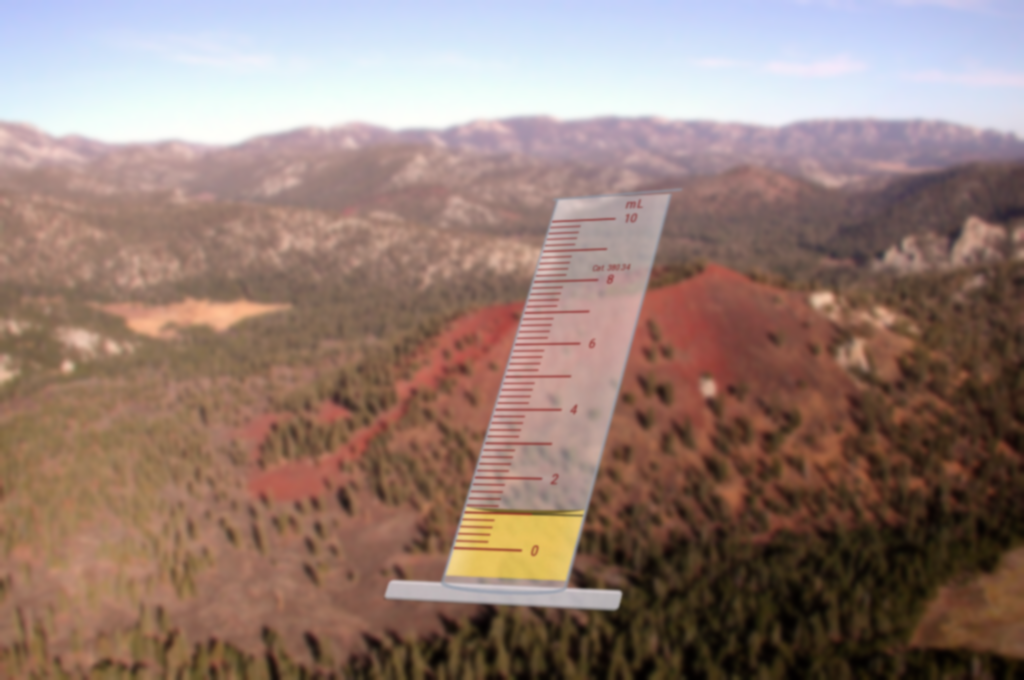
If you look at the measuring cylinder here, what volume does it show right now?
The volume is 1 mL
